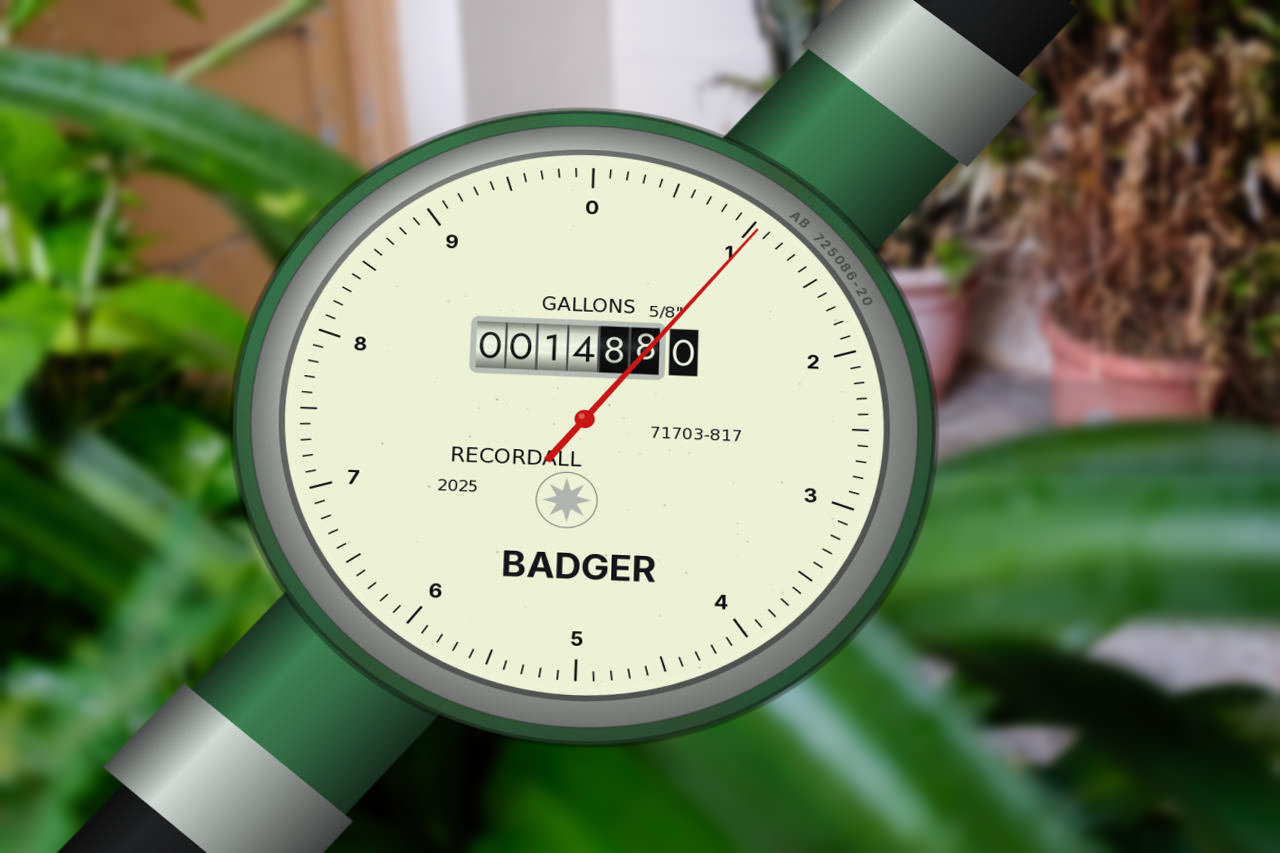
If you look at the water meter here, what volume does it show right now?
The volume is 14881.0 gal
